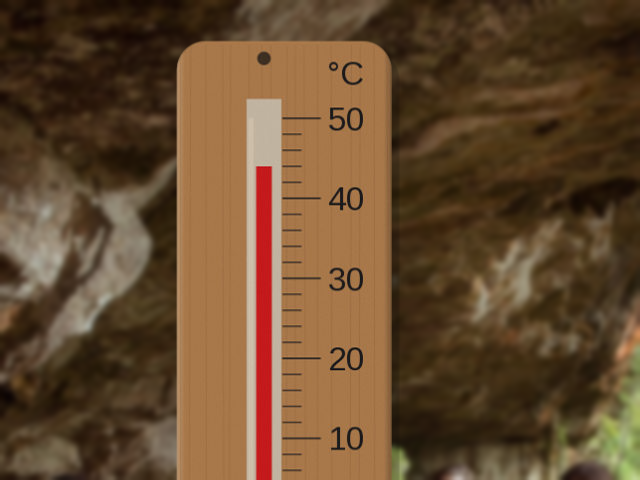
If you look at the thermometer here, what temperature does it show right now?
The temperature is 44 °C
